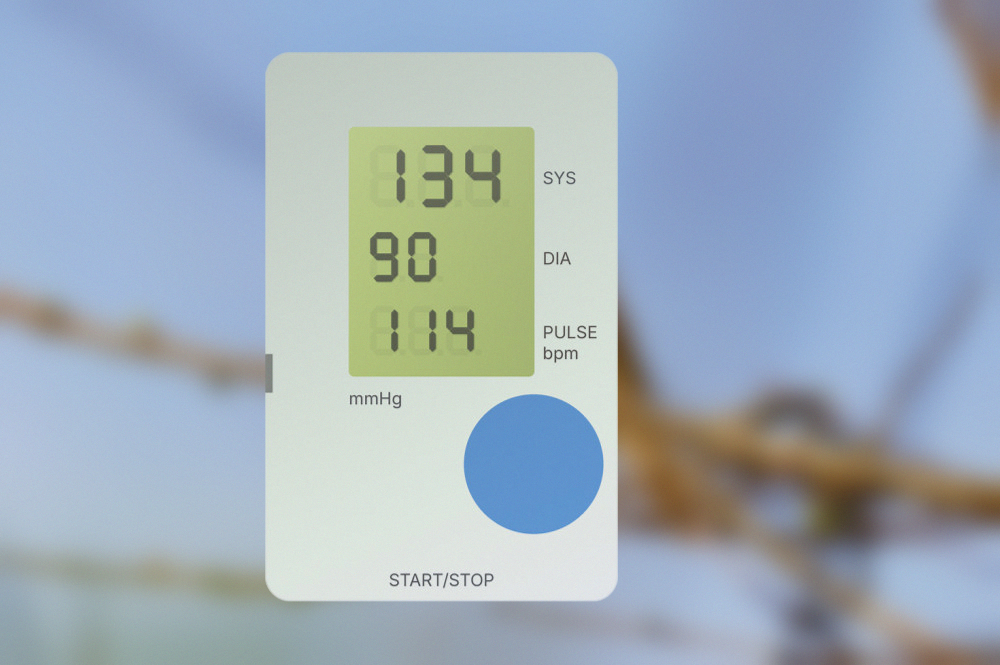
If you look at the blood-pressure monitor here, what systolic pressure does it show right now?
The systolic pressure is 134 mmHg
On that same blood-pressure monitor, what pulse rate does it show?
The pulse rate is 114 bpm
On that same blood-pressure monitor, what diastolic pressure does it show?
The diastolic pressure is 90 mmHg
